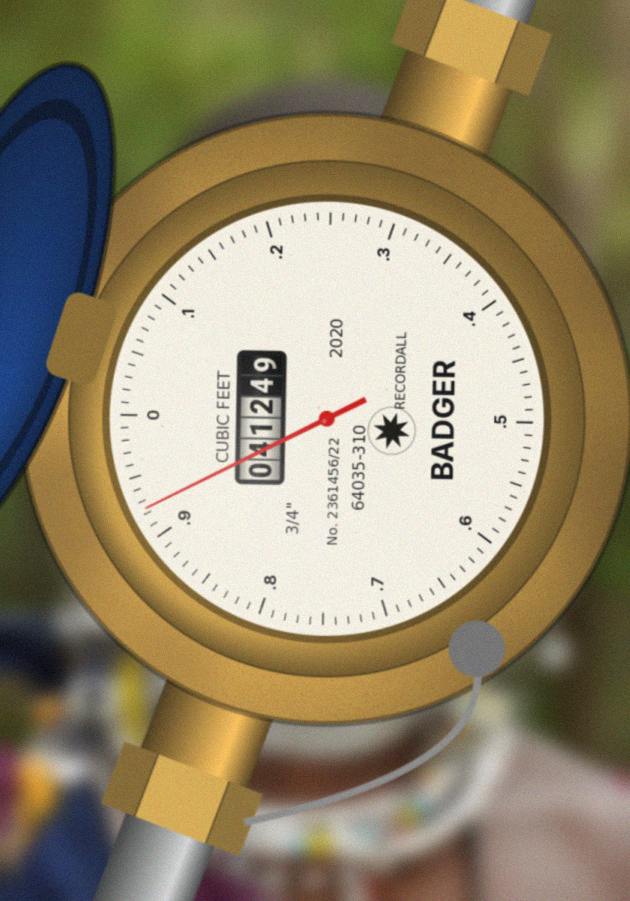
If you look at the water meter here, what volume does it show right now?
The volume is 41248.92 ft³
